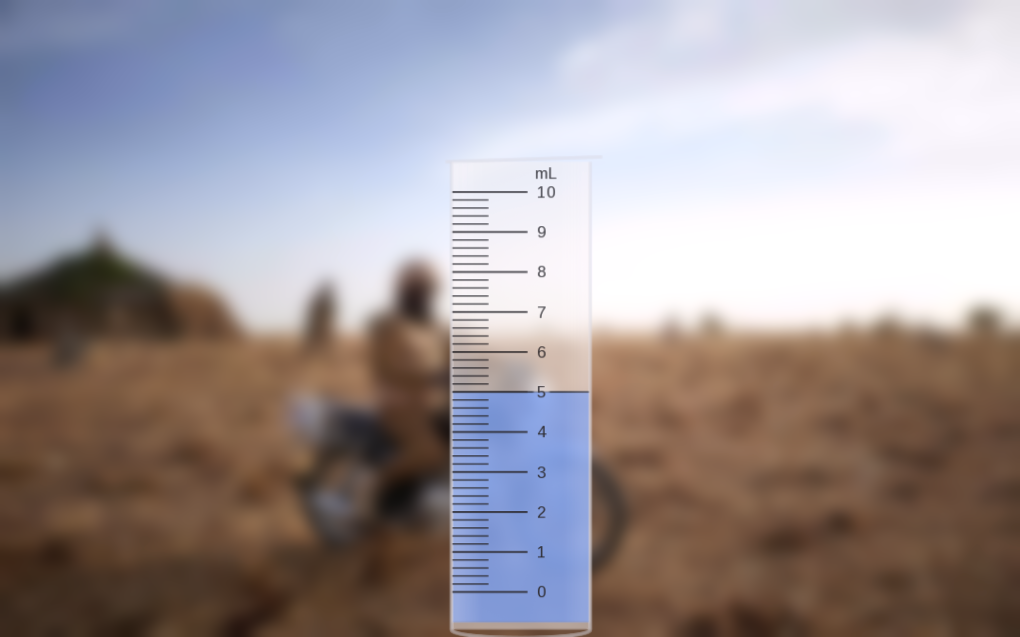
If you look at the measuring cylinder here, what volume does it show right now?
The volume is 5 mL
